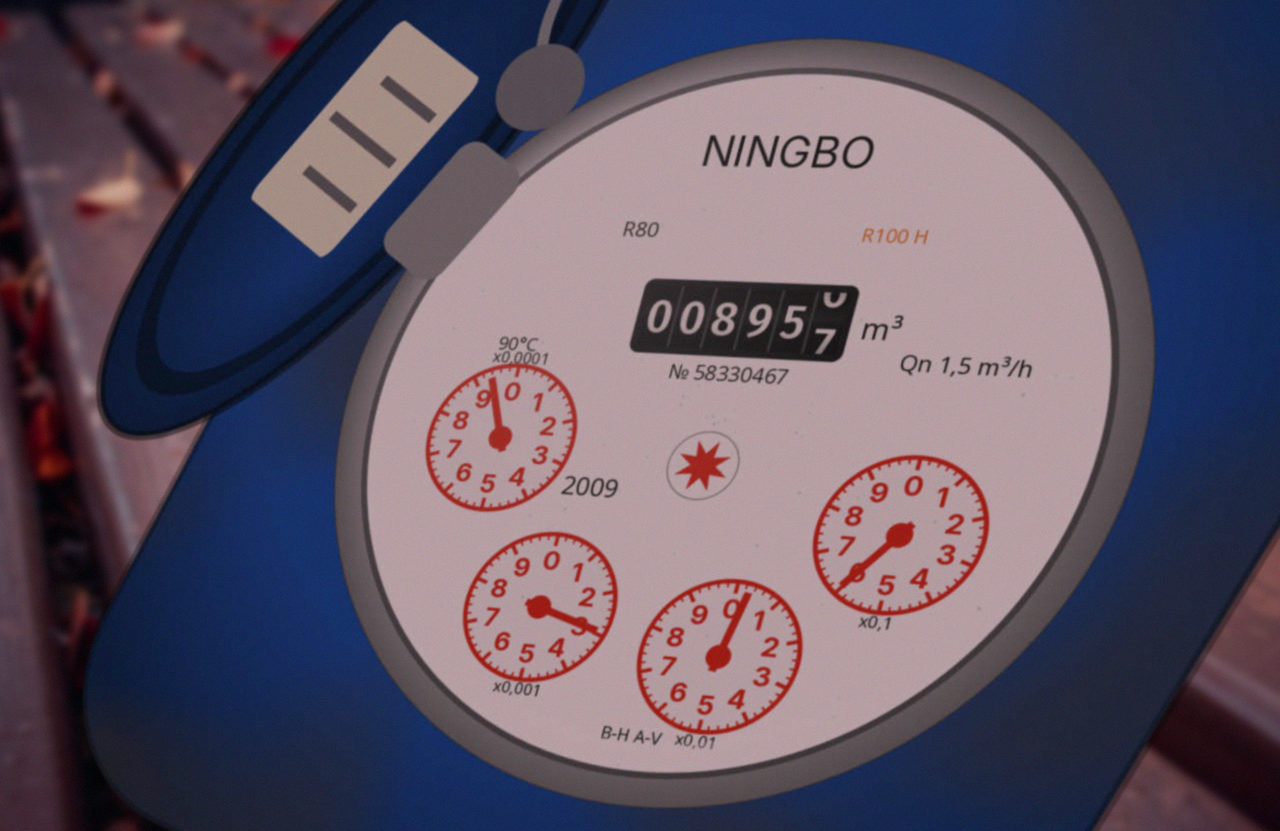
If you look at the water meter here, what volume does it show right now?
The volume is 8956.6029 m³
